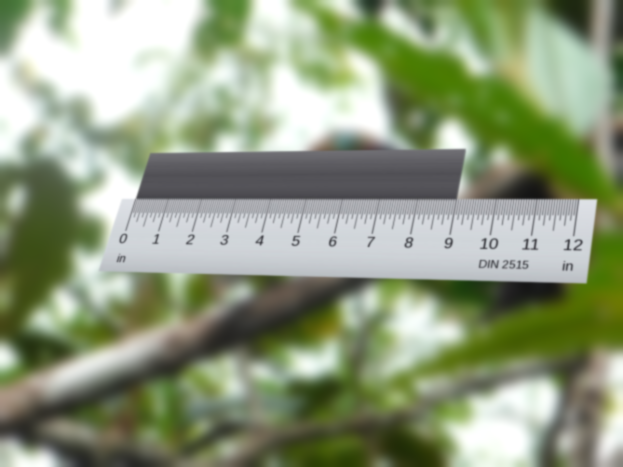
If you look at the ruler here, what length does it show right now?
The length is 9 in
